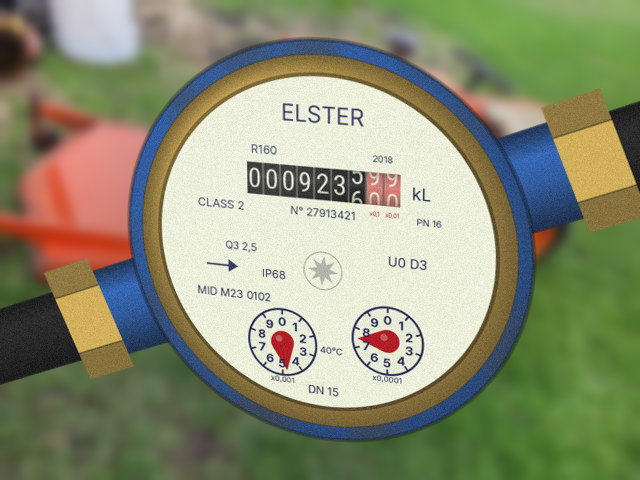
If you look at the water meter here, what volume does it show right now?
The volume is 9235.9947 kL
